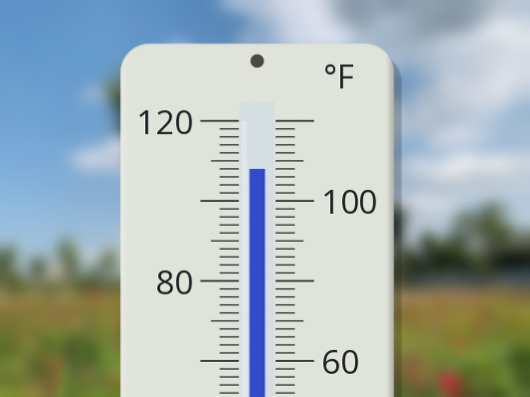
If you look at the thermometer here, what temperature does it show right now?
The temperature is 108 °F
